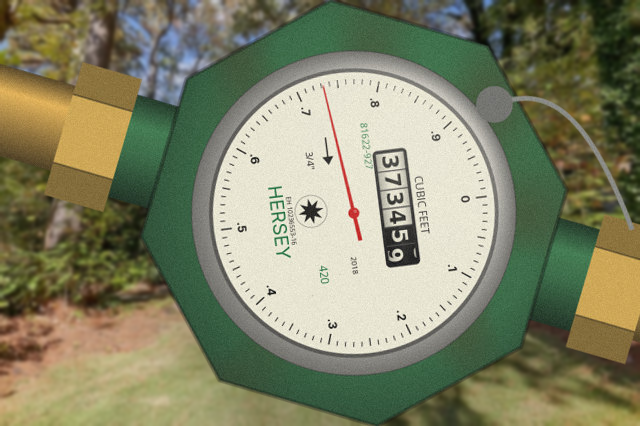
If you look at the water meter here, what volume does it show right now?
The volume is 373458.73 ft³
